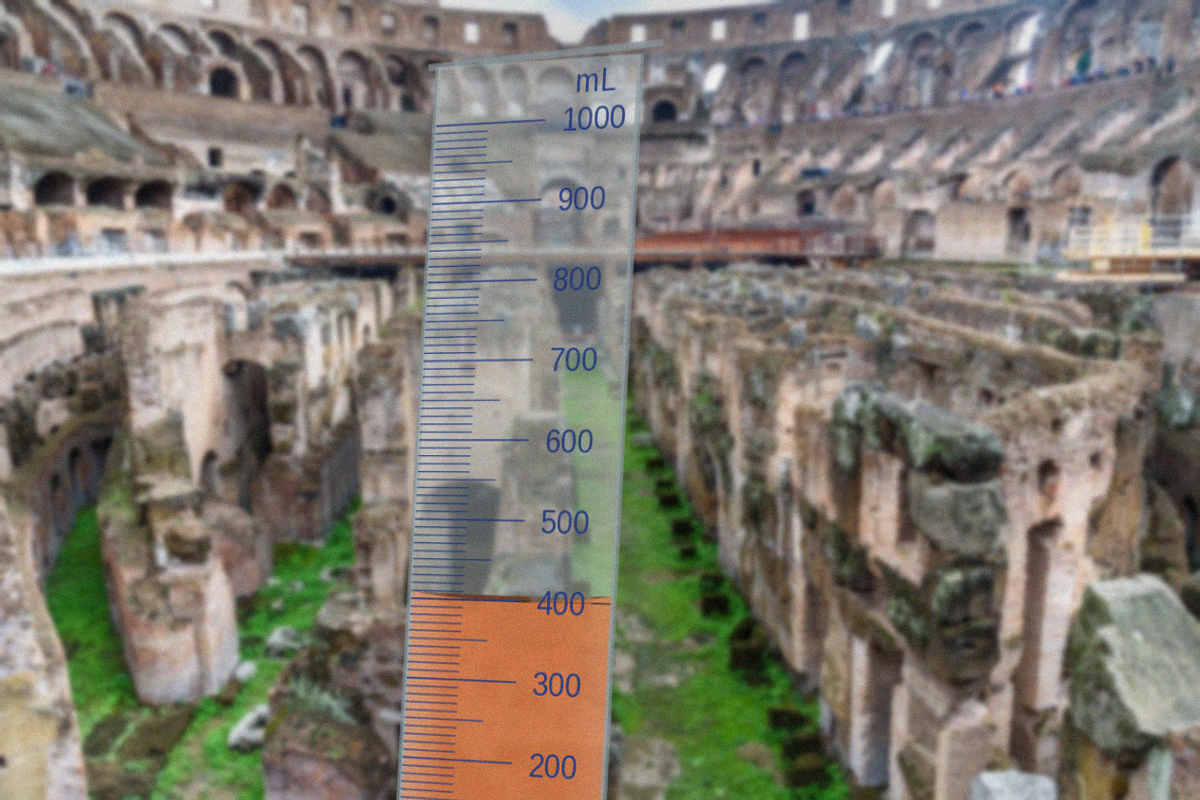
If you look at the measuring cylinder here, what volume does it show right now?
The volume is 400 mL
